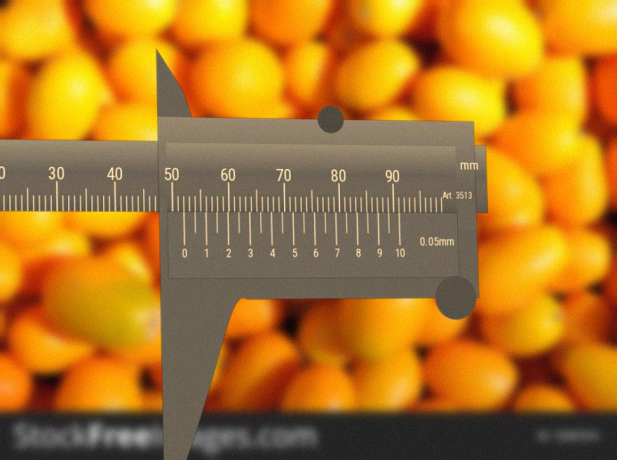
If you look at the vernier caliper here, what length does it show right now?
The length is 52.0 mm
